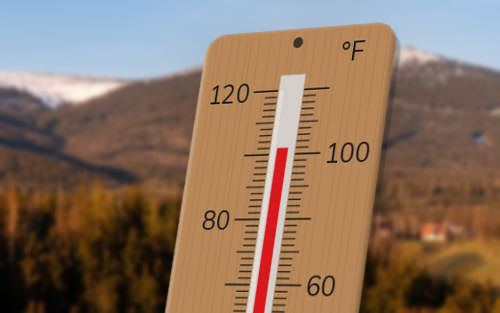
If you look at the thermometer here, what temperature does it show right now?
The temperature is 102 °F
